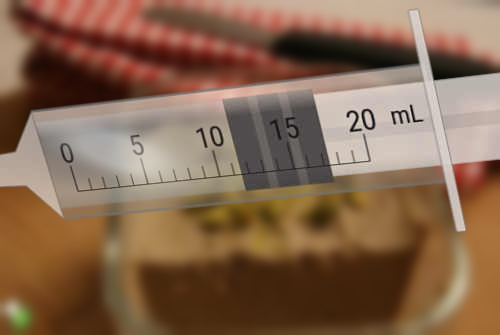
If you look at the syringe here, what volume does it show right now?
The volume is 11.5 mL
